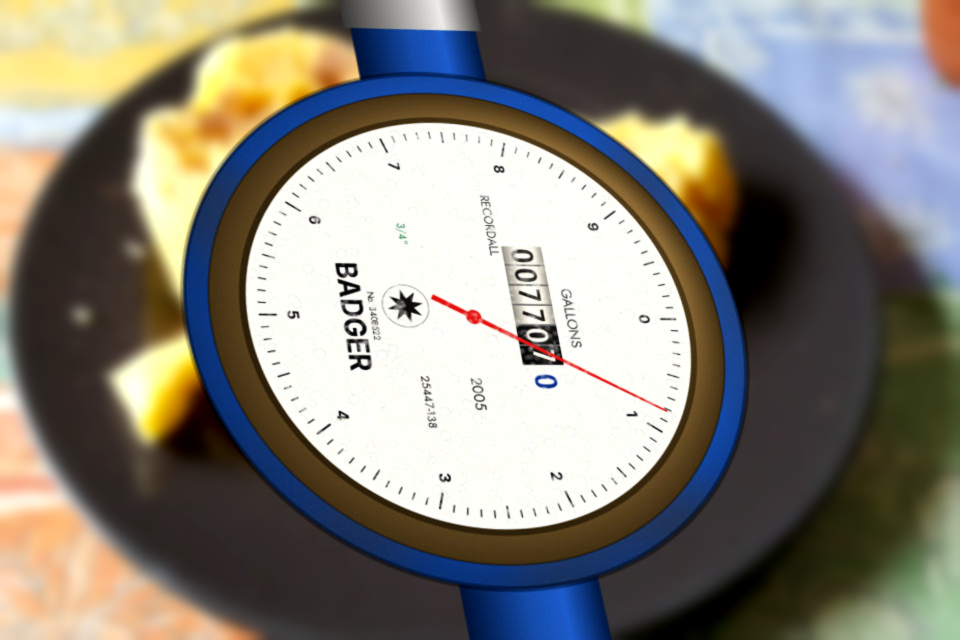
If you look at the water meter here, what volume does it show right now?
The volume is 77070.8 gal
